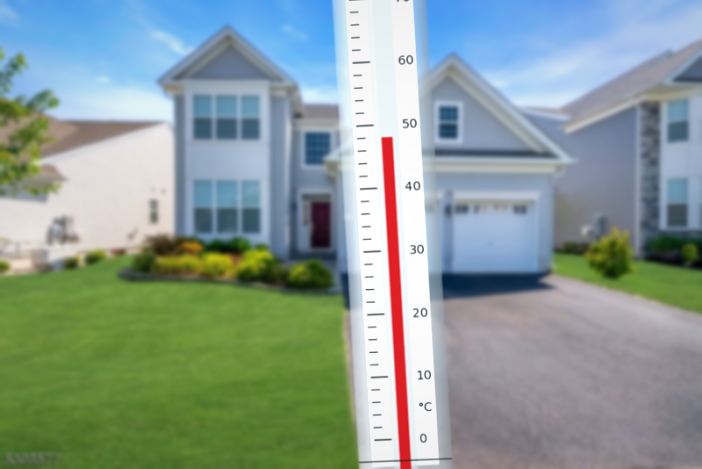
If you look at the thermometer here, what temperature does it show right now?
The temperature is 48 °C
